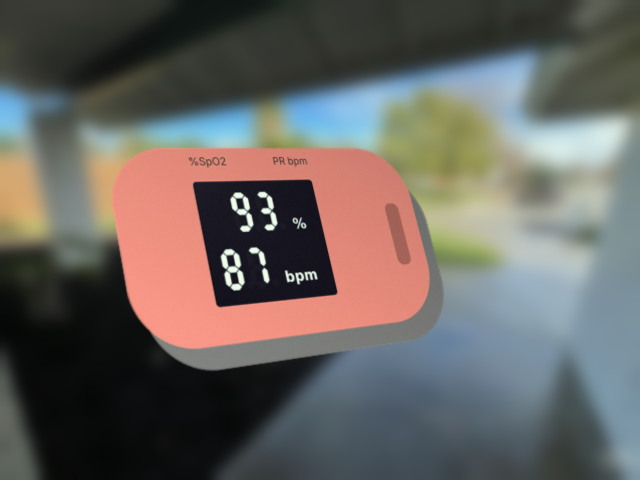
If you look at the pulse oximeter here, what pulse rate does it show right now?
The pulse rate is 87 bpm
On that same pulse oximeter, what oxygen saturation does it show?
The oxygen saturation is 93 %
